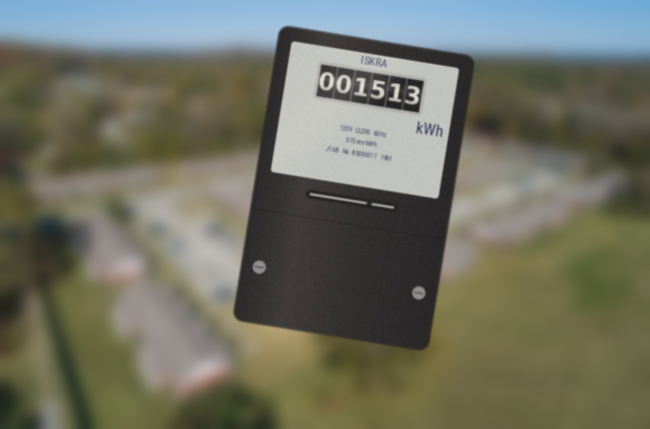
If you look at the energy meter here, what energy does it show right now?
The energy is 1513 kWh
